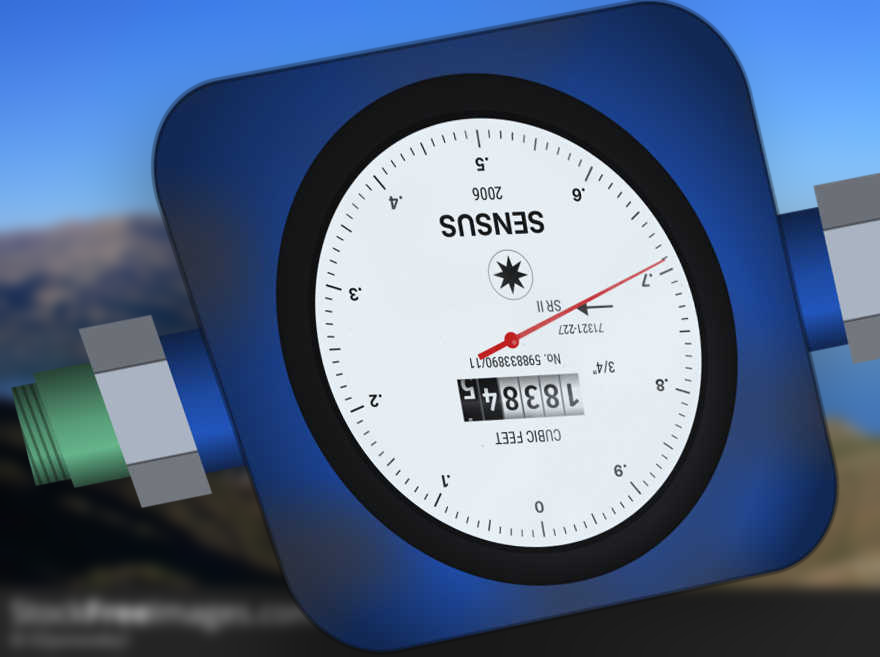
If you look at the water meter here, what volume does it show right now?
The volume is 183844.69 ft³
